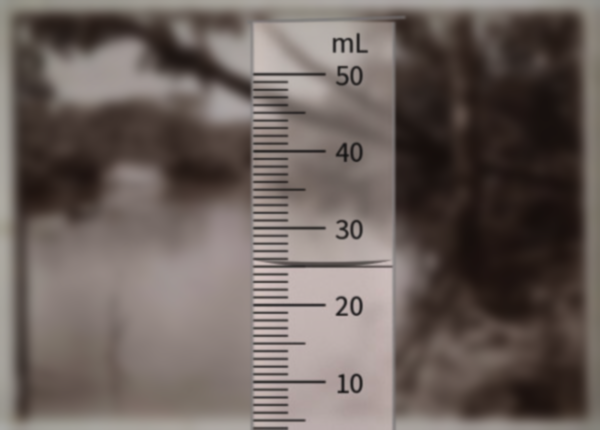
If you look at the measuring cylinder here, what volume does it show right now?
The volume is 25 mL
